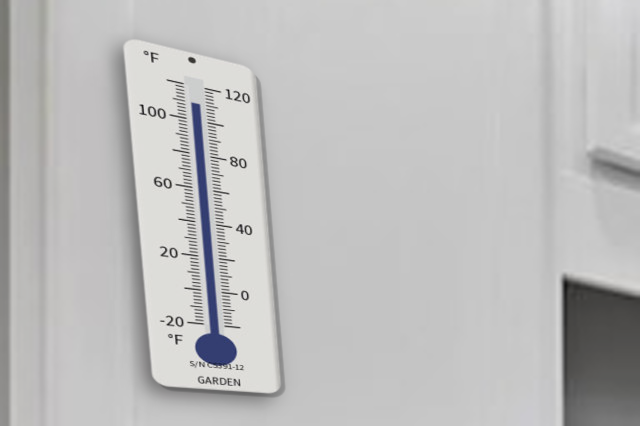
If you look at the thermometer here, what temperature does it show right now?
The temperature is 110 °F
